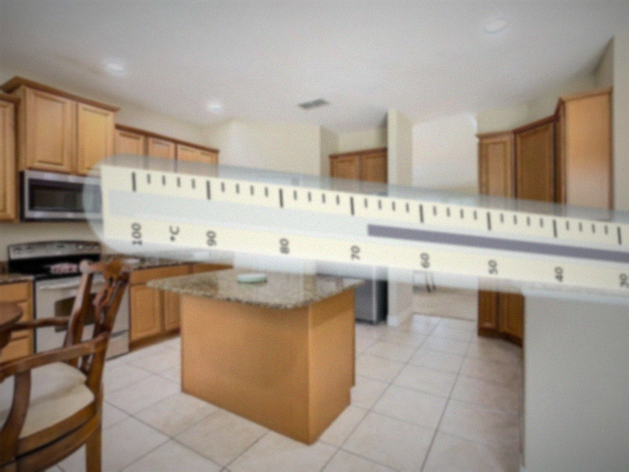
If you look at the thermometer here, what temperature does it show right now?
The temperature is 68 °C
